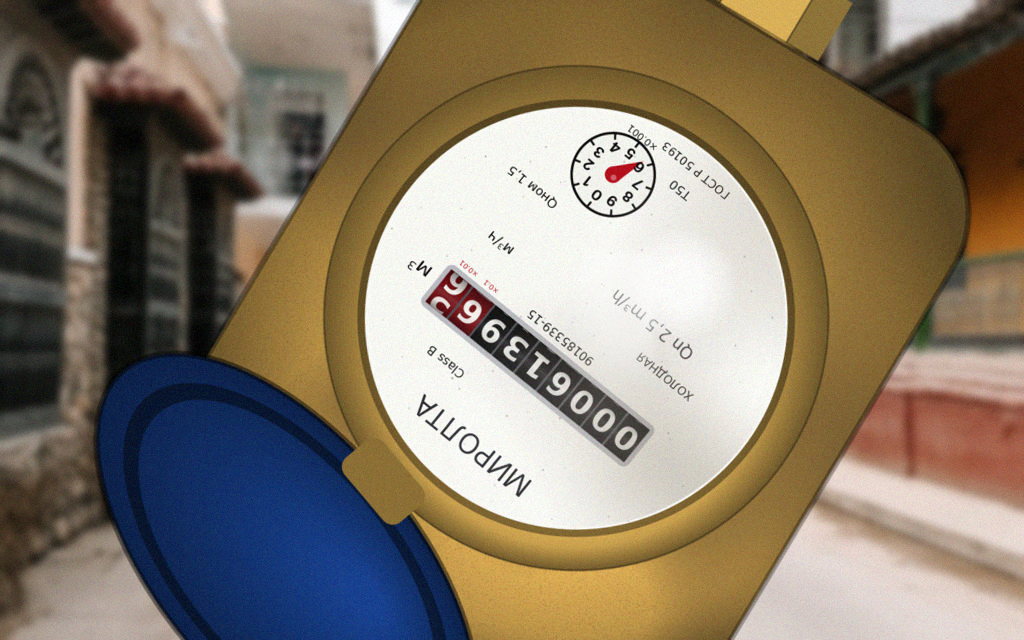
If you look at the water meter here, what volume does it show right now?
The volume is 6139.655 m³
